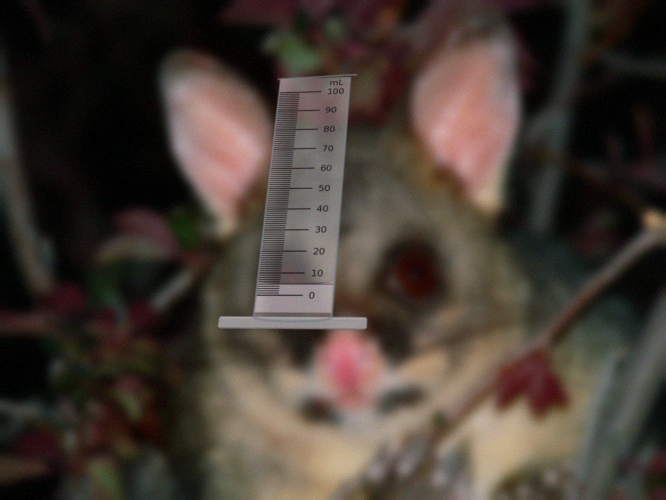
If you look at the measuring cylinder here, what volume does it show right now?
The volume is 5 mL
